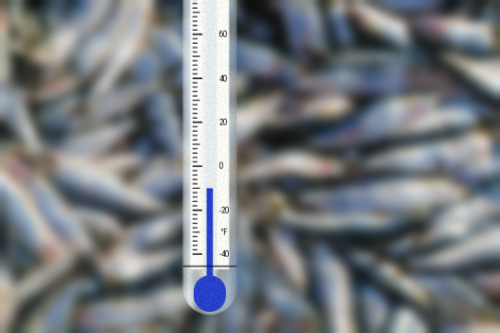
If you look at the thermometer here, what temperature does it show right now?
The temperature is -10 °F
